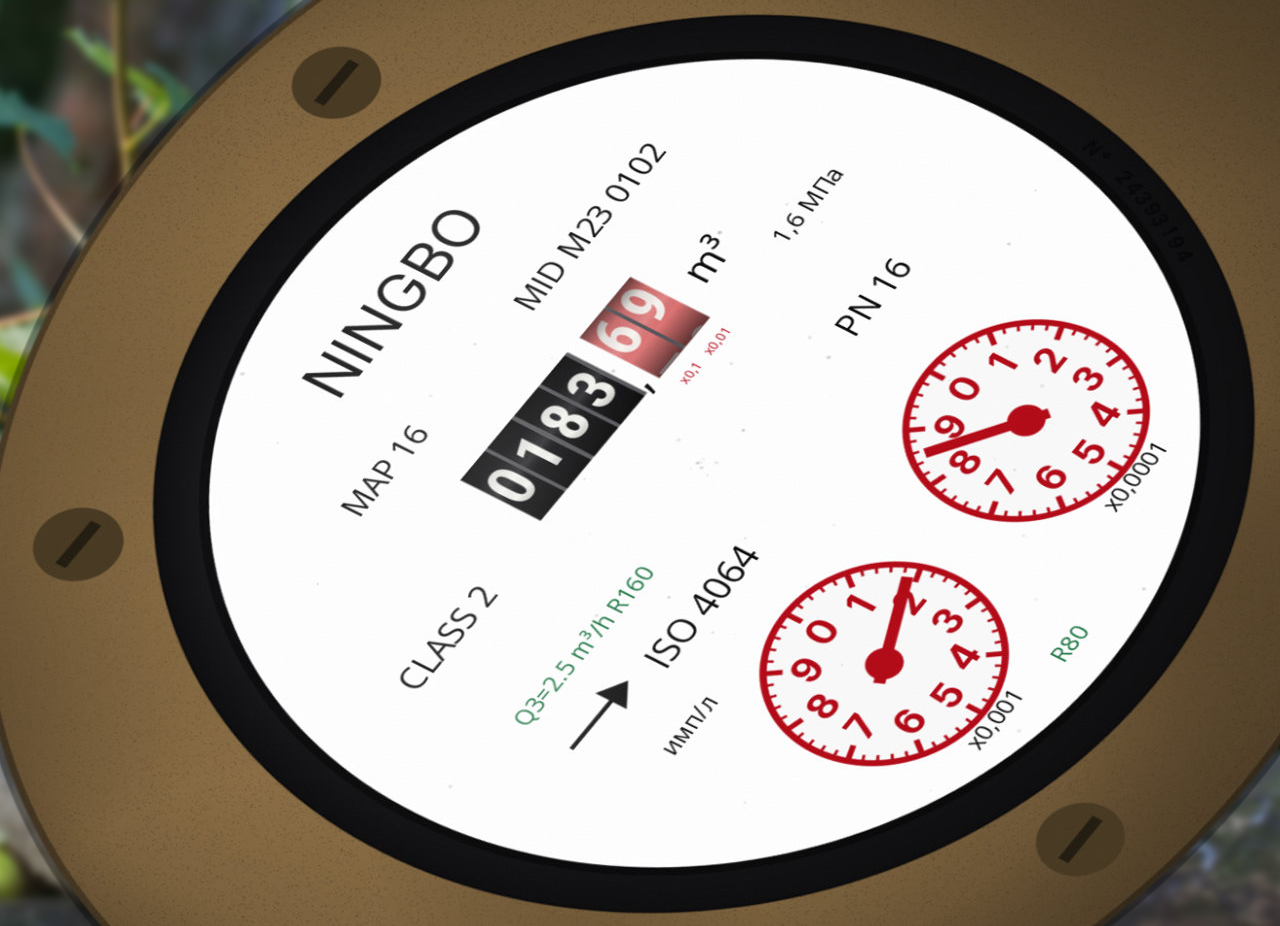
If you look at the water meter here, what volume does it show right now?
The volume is 183.6918 m³
